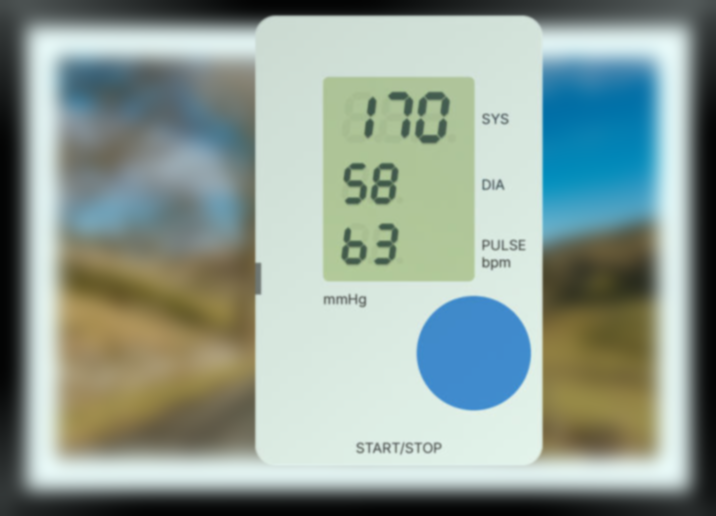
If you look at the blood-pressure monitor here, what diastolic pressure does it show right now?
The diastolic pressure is 58 mmHg
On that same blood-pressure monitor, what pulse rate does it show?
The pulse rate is 63 bpm
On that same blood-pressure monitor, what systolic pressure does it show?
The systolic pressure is 170 mmHg
